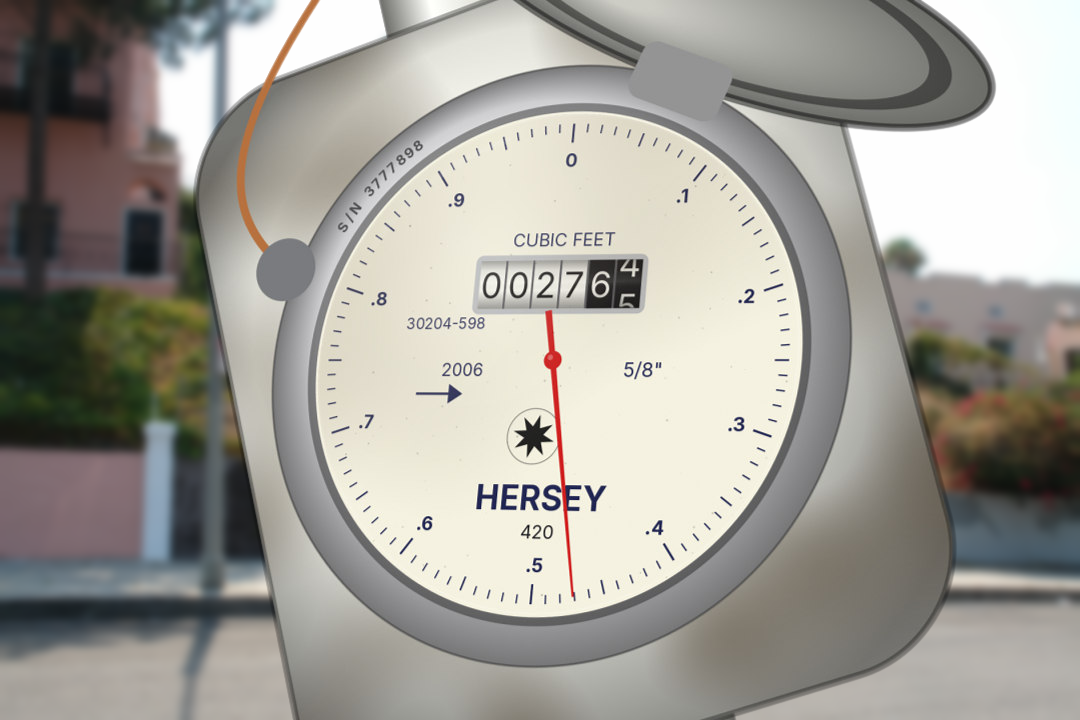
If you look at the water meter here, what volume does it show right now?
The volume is 2764.47 ft³
